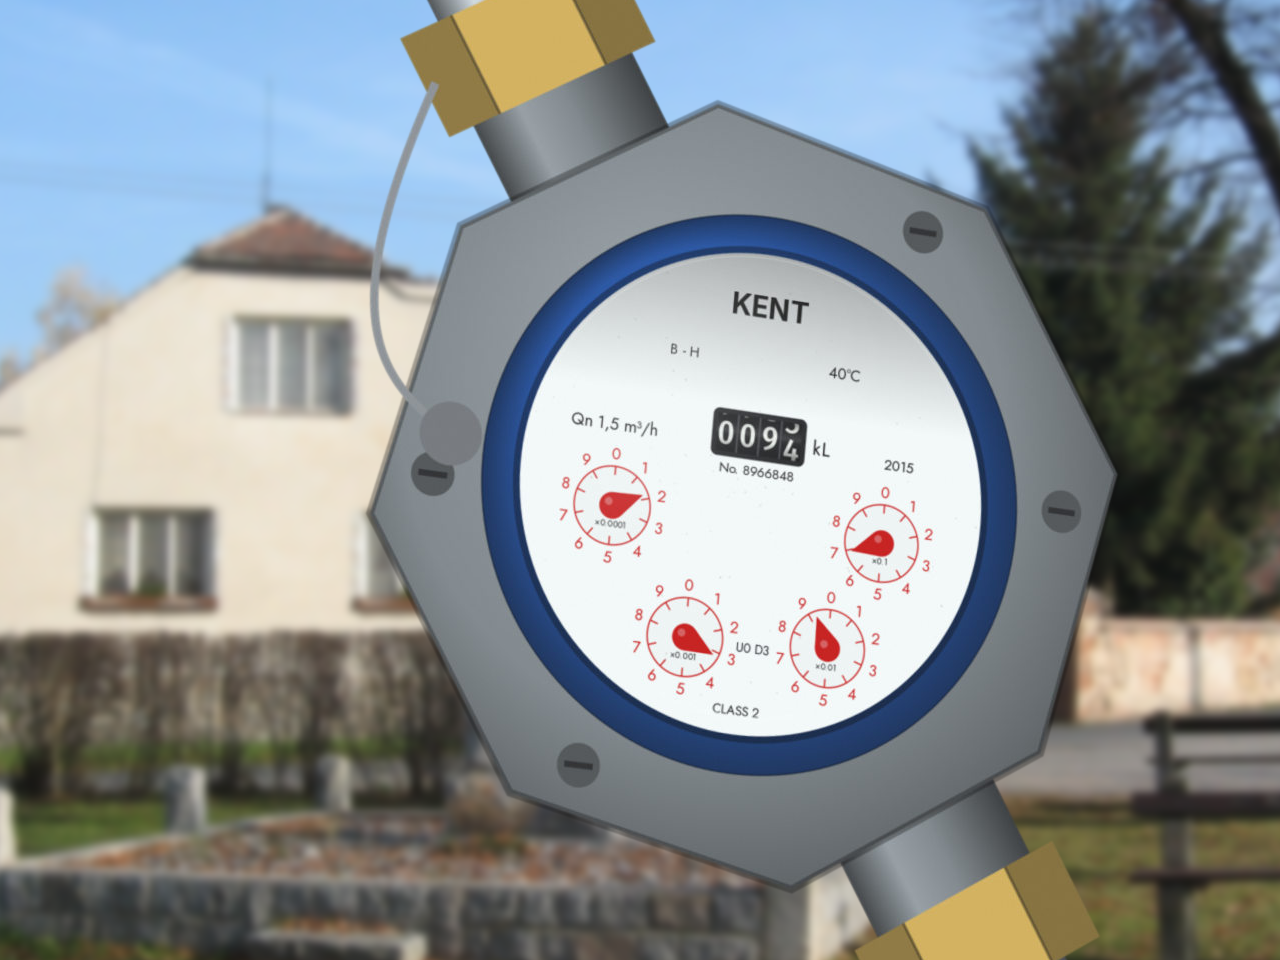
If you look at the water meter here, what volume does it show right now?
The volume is 93.6931 kL
